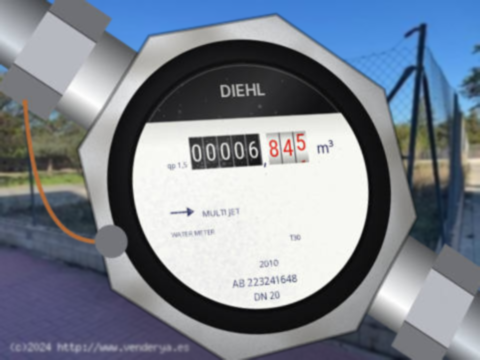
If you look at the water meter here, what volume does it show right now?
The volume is 6.845 m³
